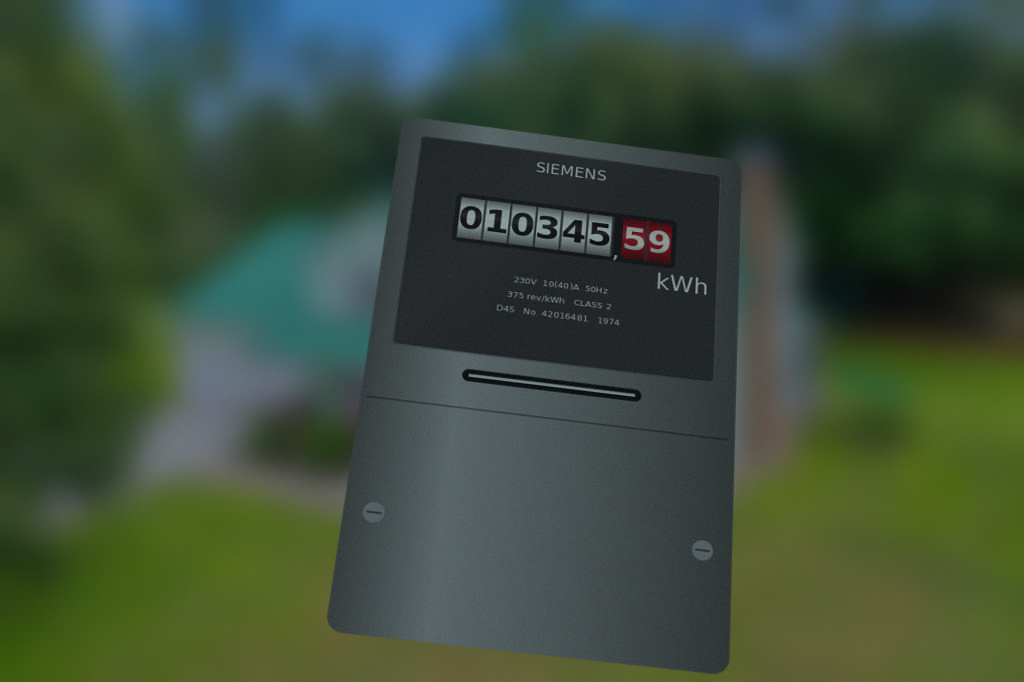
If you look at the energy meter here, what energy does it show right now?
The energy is 10345.59 kWh
